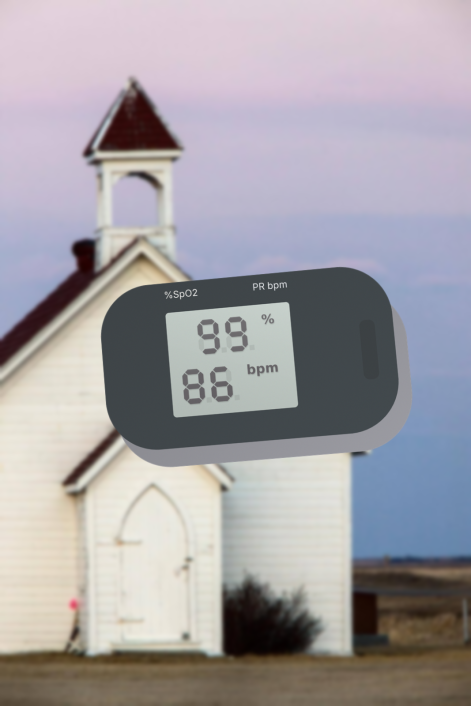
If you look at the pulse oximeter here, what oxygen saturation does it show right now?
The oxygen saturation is 99 %
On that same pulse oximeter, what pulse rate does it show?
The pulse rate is 86 bpm
